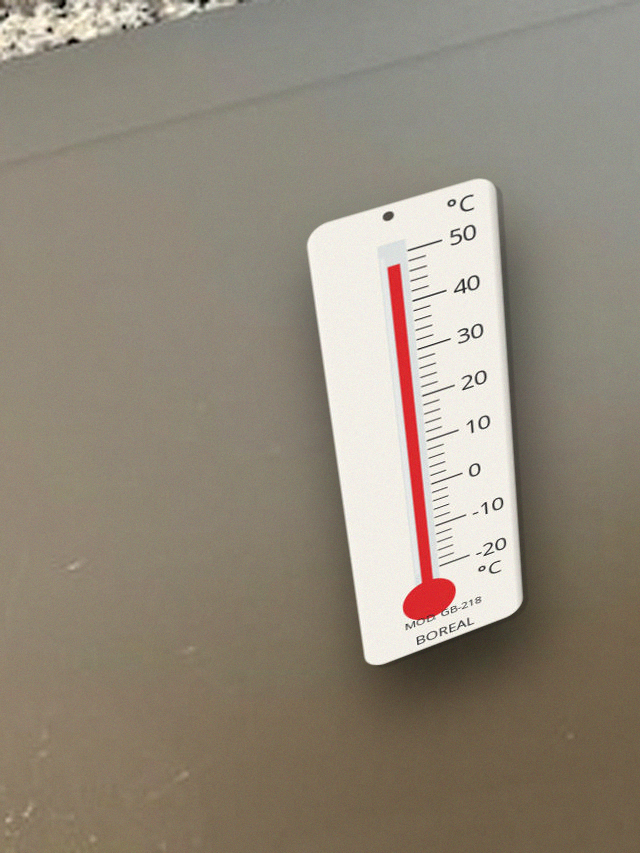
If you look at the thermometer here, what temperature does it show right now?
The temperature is 48 °C
